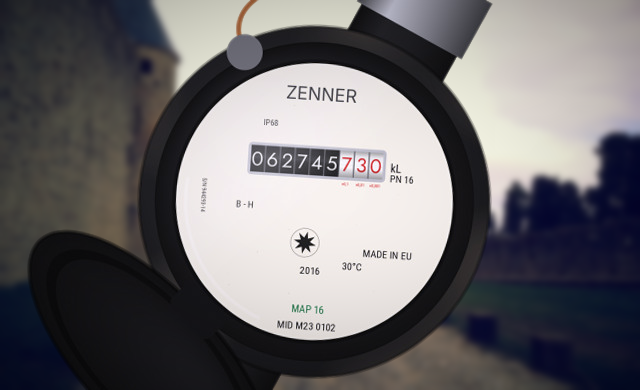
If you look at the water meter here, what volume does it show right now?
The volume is 62745.730 kL
